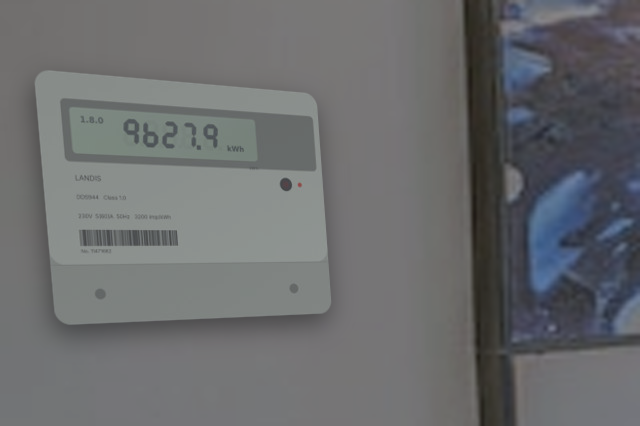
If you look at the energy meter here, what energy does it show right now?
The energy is 9627.9 kWh
